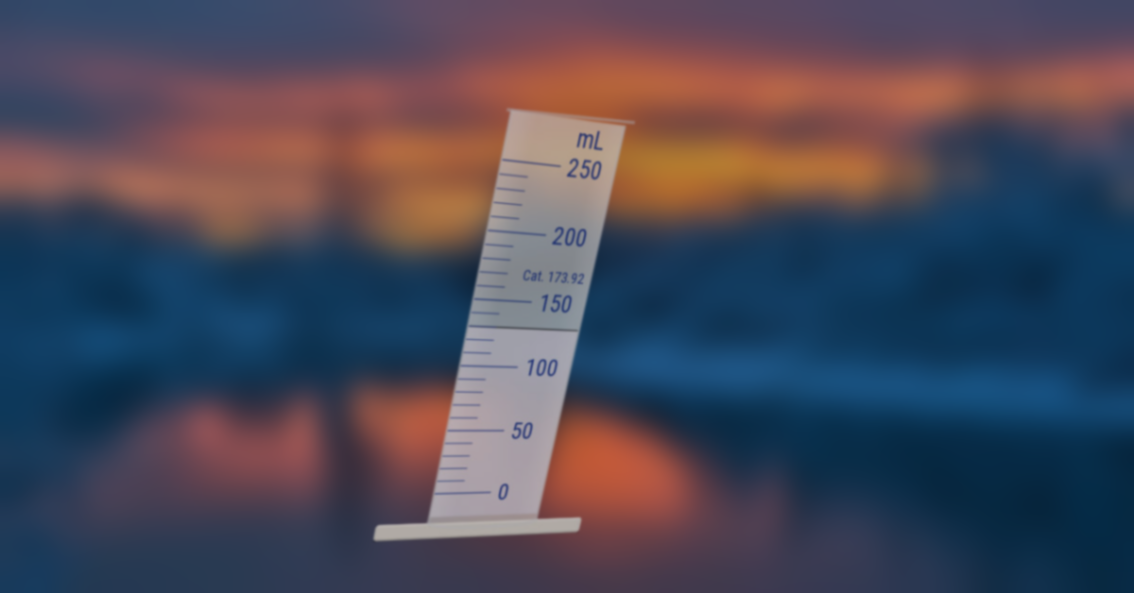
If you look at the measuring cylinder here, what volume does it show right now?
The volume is 130 mL
